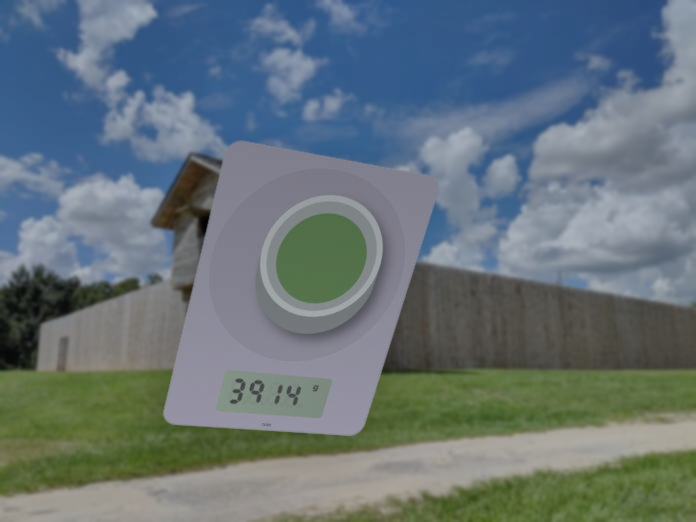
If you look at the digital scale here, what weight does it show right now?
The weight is 3914 g
